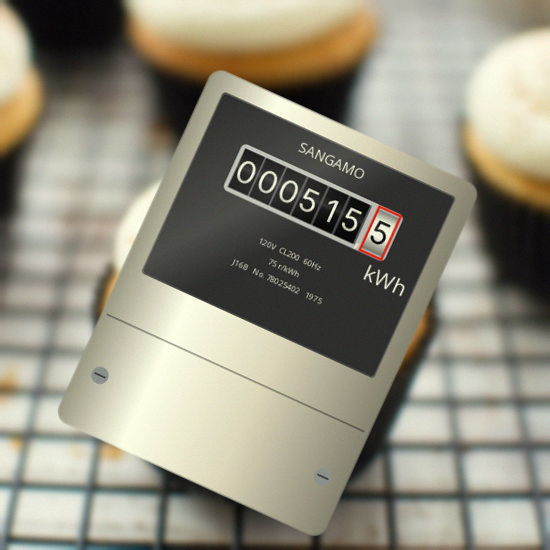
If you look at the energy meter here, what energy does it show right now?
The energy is 515.5 kWh
